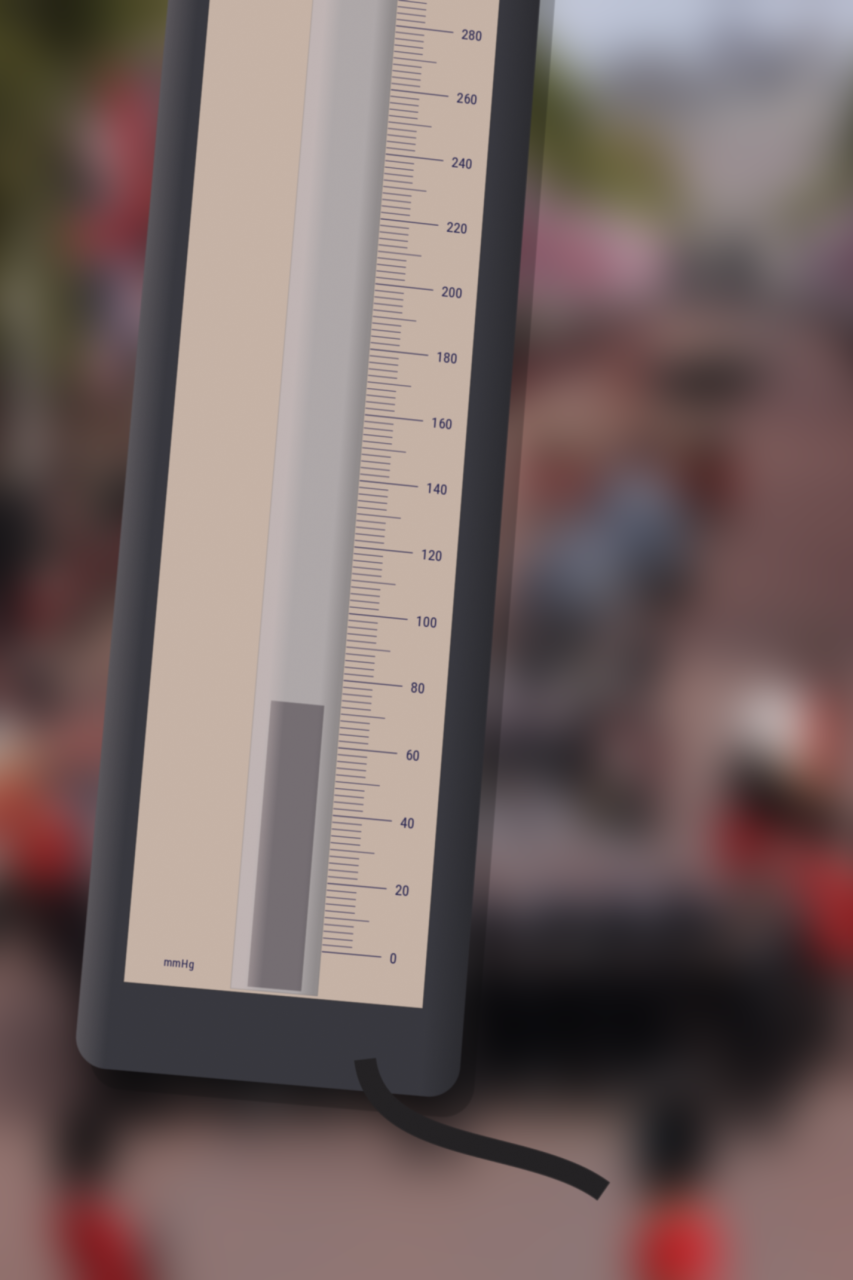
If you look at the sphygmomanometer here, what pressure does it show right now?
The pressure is 72 mmHg
